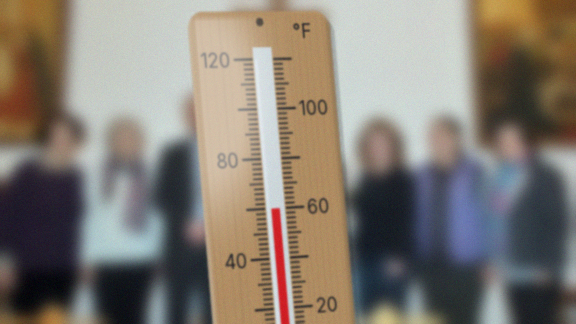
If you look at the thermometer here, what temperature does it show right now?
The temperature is 60 °F
